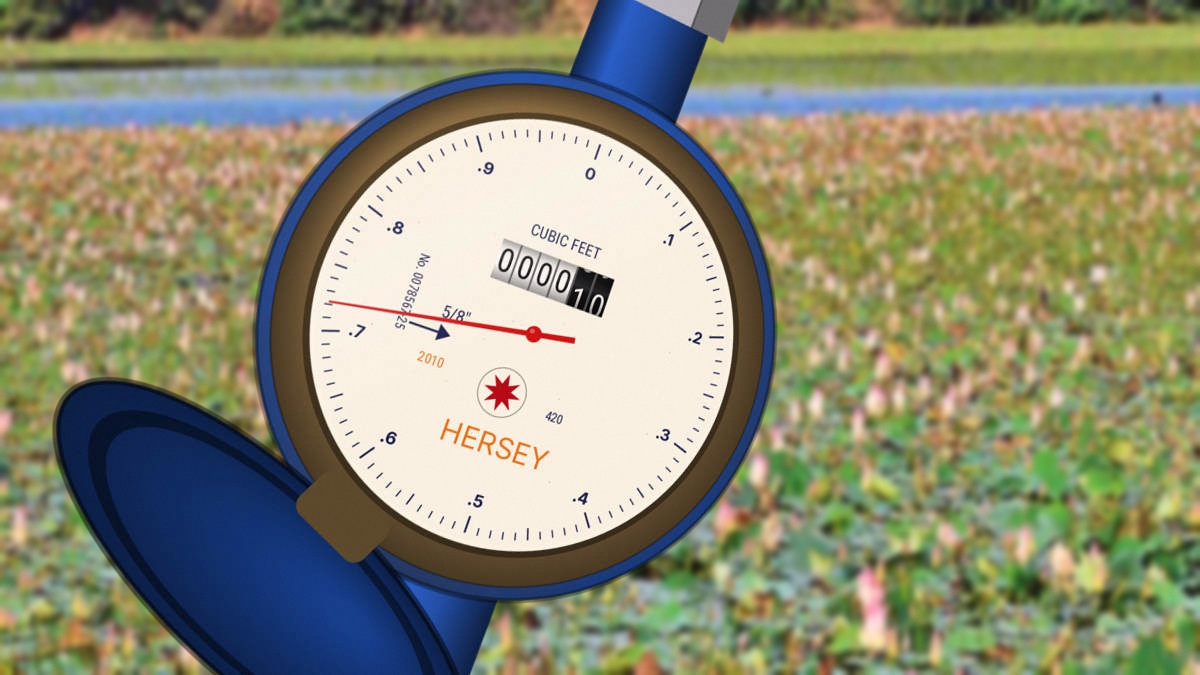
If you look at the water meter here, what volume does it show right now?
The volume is 9.72 ft³
